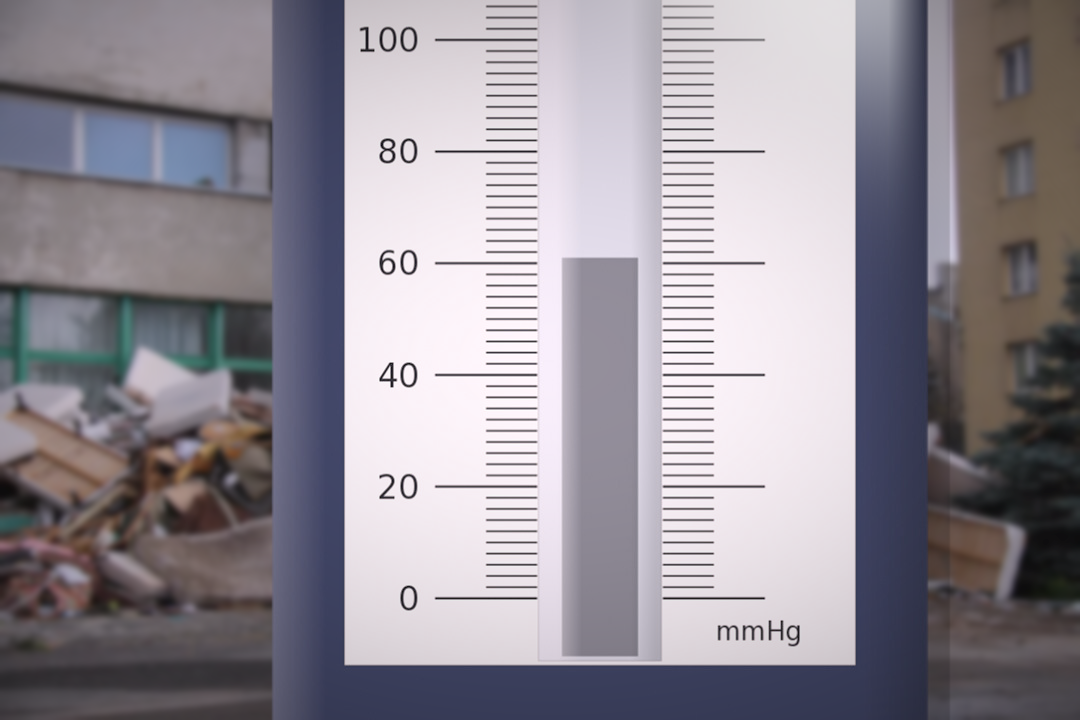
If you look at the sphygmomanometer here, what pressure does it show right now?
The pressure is 61 mmHg
